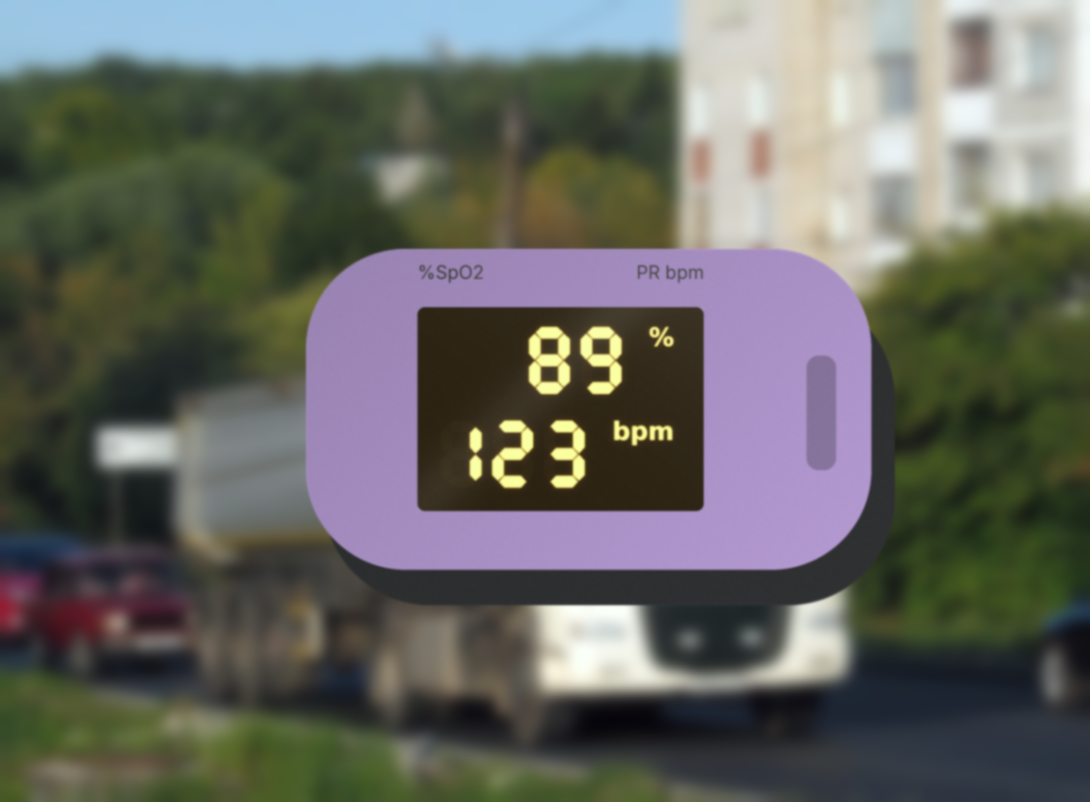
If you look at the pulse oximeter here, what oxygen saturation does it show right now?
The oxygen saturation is 89 %
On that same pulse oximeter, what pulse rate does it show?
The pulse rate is 123 bpm
